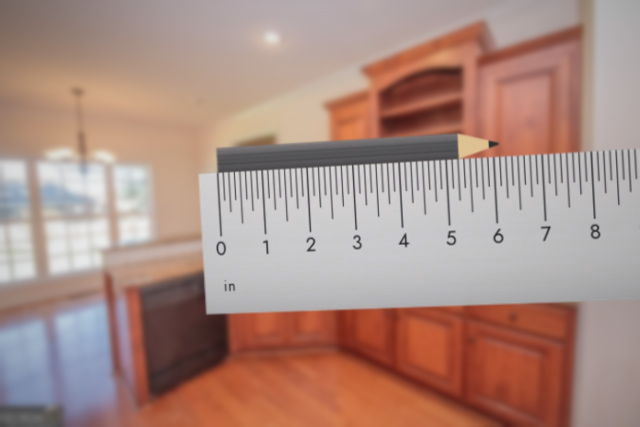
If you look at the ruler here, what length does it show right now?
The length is 6.125 in
